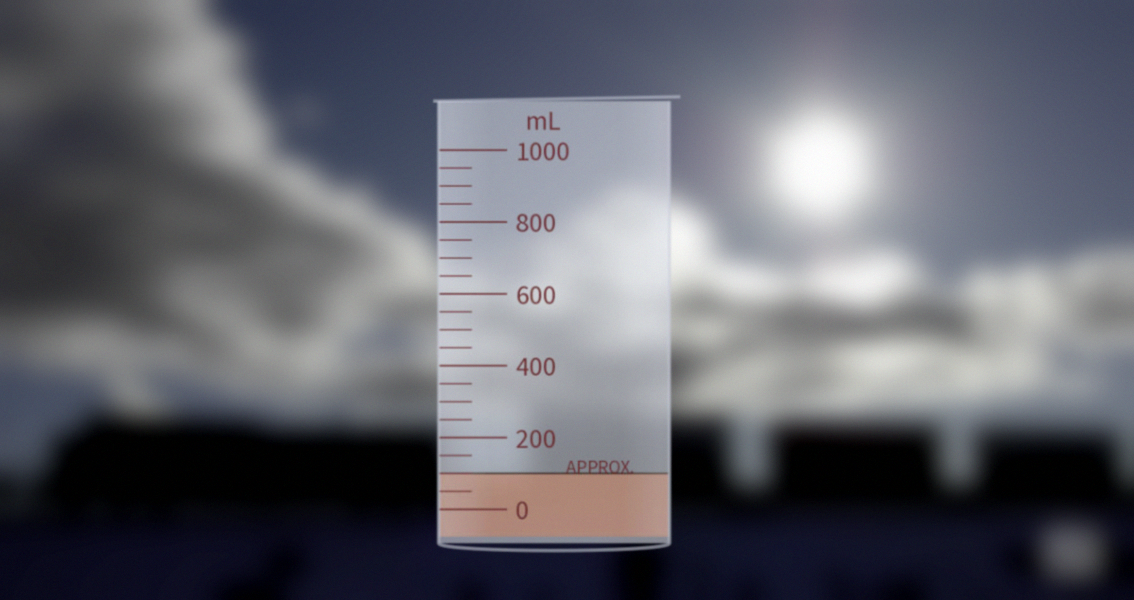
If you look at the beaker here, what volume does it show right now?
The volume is 100 mL
